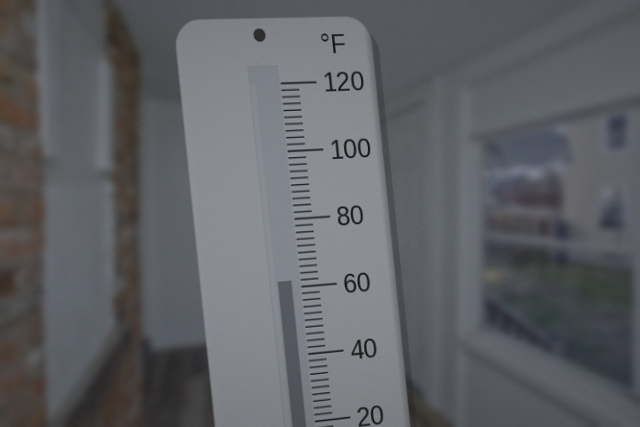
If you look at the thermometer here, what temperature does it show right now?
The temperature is 62 °F
